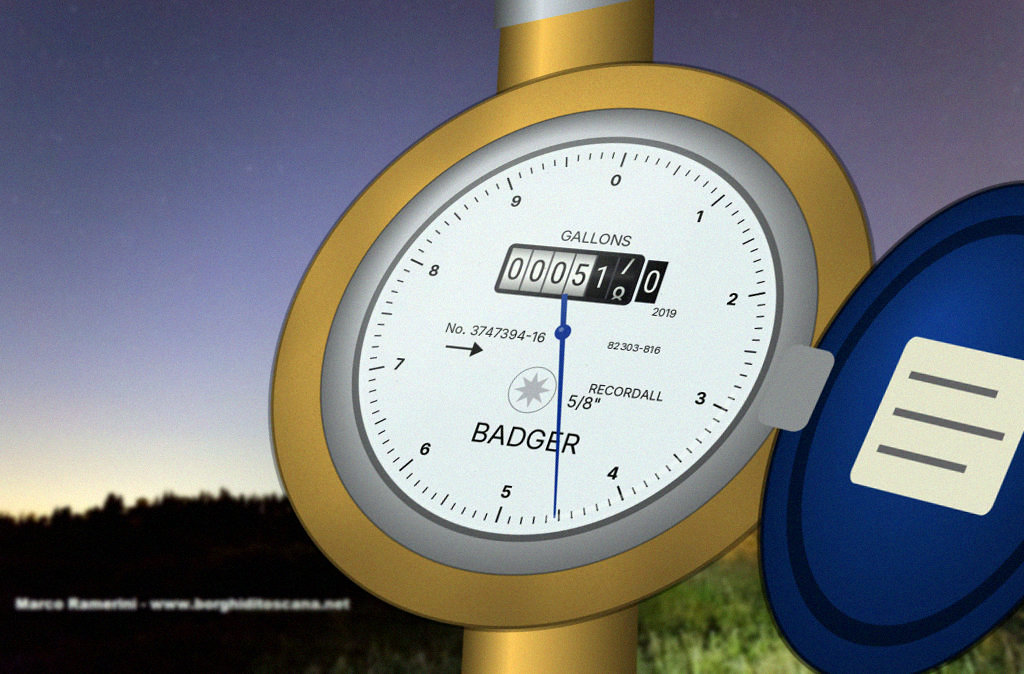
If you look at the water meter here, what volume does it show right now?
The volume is 5174.5 gal
